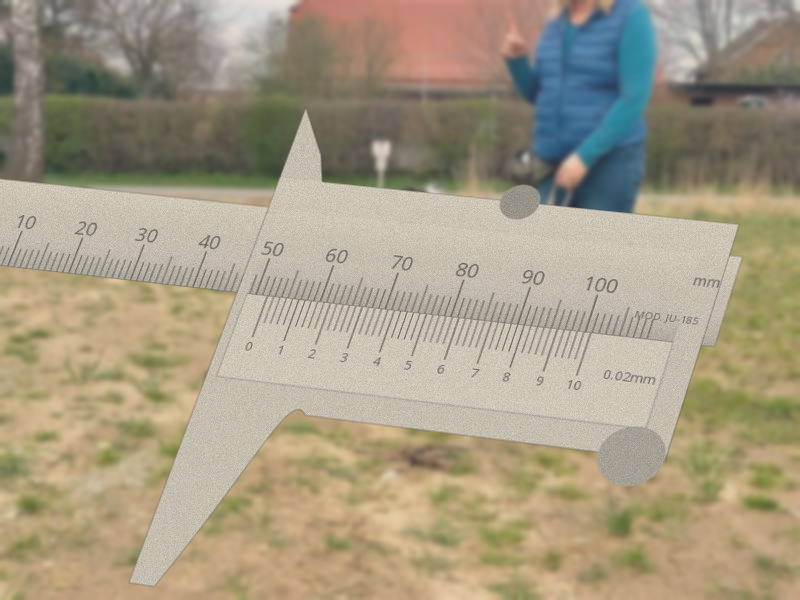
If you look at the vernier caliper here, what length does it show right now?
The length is 51.8 mm
